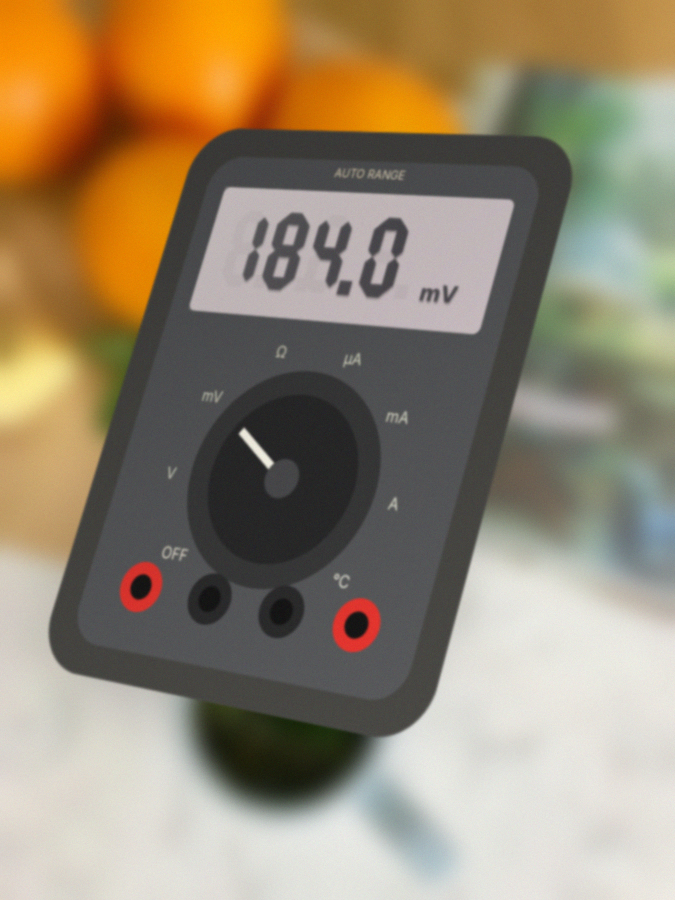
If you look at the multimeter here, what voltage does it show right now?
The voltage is 184.0 mV
